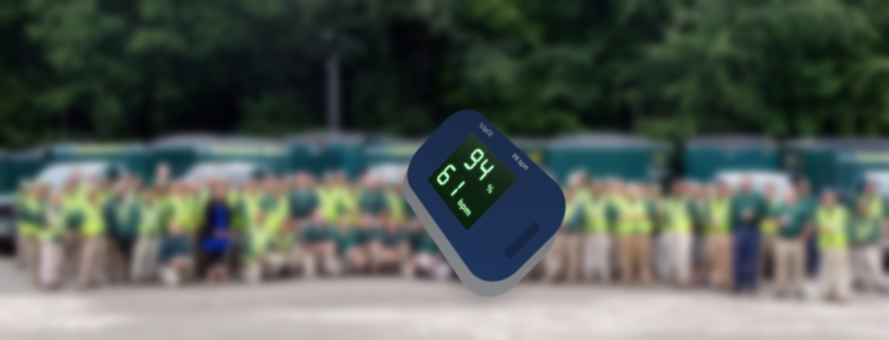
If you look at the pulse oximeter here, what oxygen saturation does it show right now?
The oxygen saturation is 94 %
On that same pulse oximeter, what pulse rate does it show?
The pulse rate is 61 bpm
